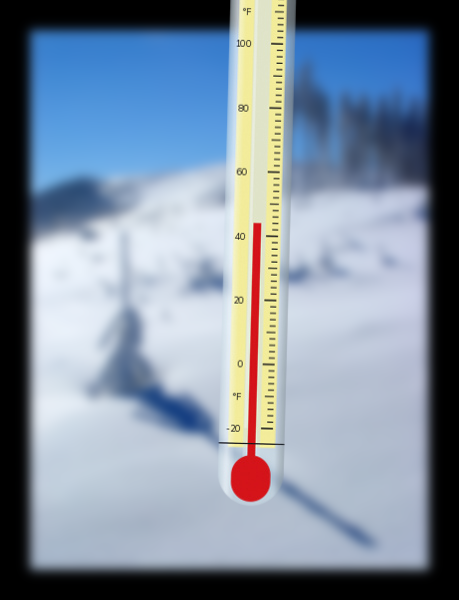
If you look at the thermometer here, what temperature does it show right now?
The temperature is 44 °F
